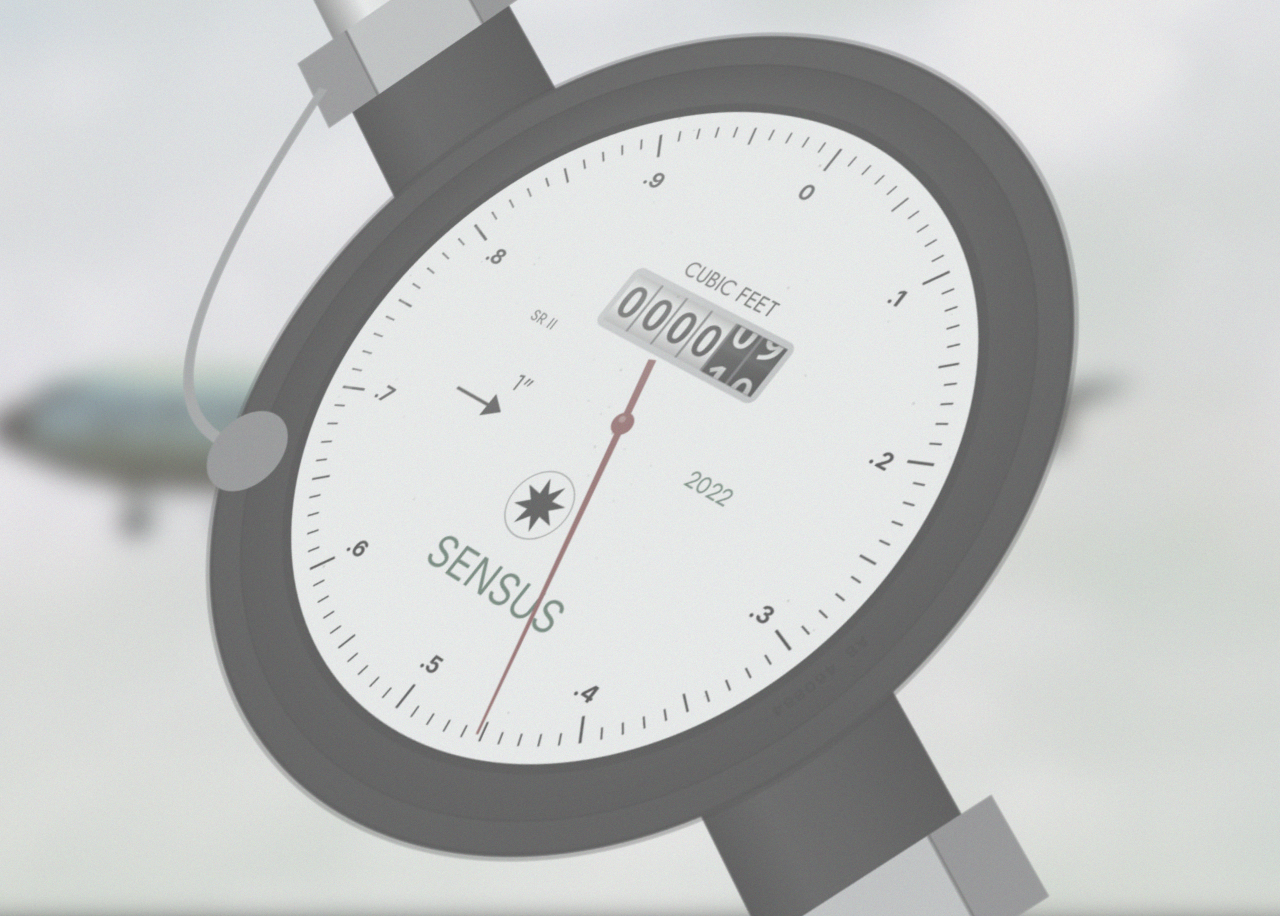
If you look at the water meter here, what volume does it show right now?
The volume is 9.45 ft³
